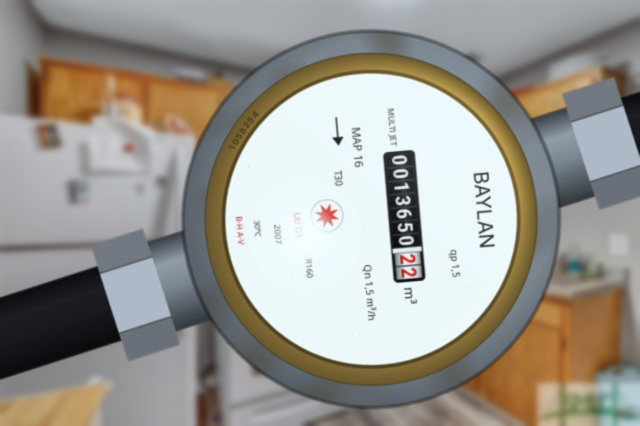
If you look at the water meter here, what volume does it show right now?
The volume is 13650.22 m³
